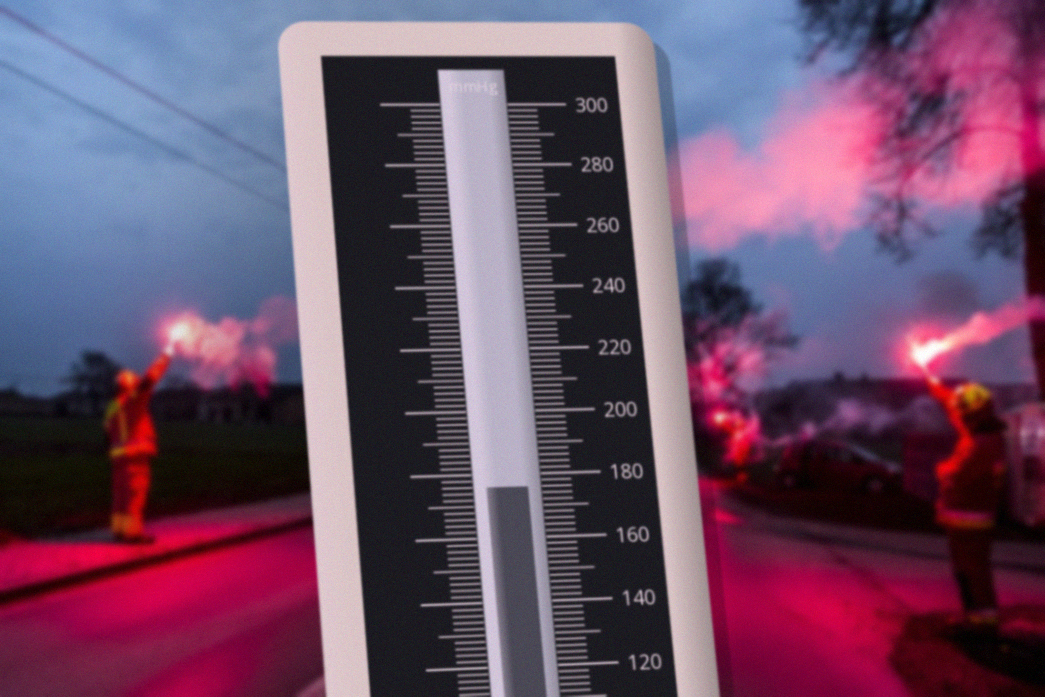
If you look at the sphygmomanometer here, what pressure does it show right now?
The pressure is 176 mmHg
